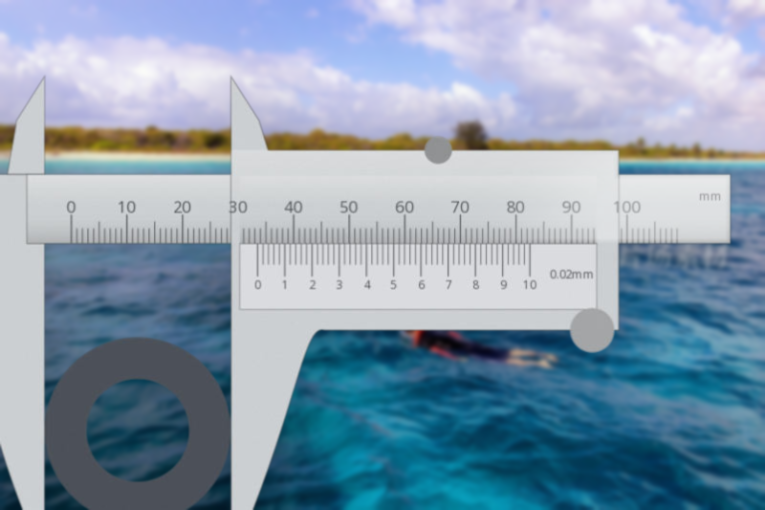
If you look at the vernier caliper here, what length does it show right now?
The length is 33.5 mm
